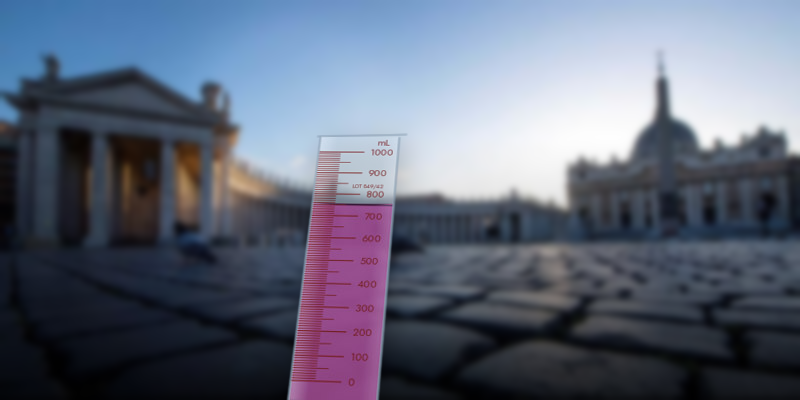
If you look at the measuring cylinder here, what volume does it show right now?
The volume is 750 mL
